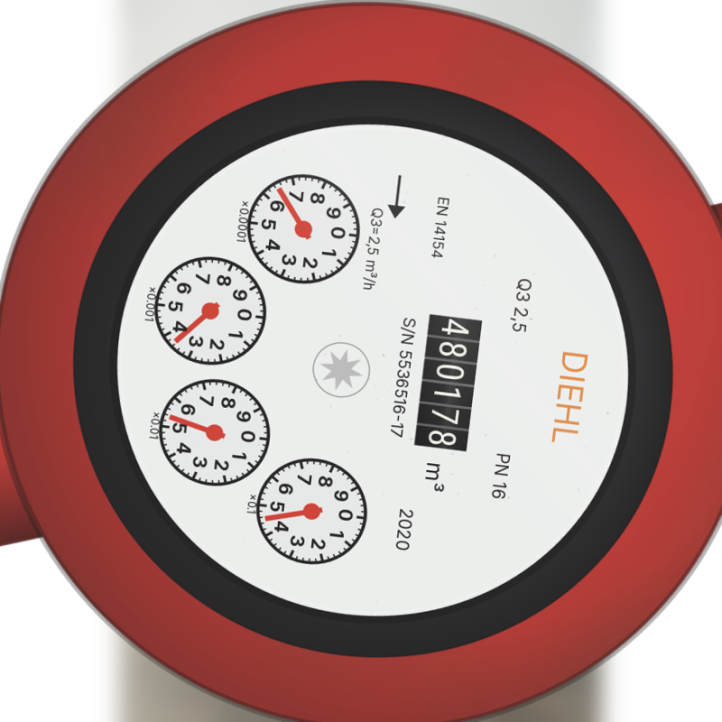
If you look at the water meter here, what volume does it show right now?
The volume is 480178.4536 m³
